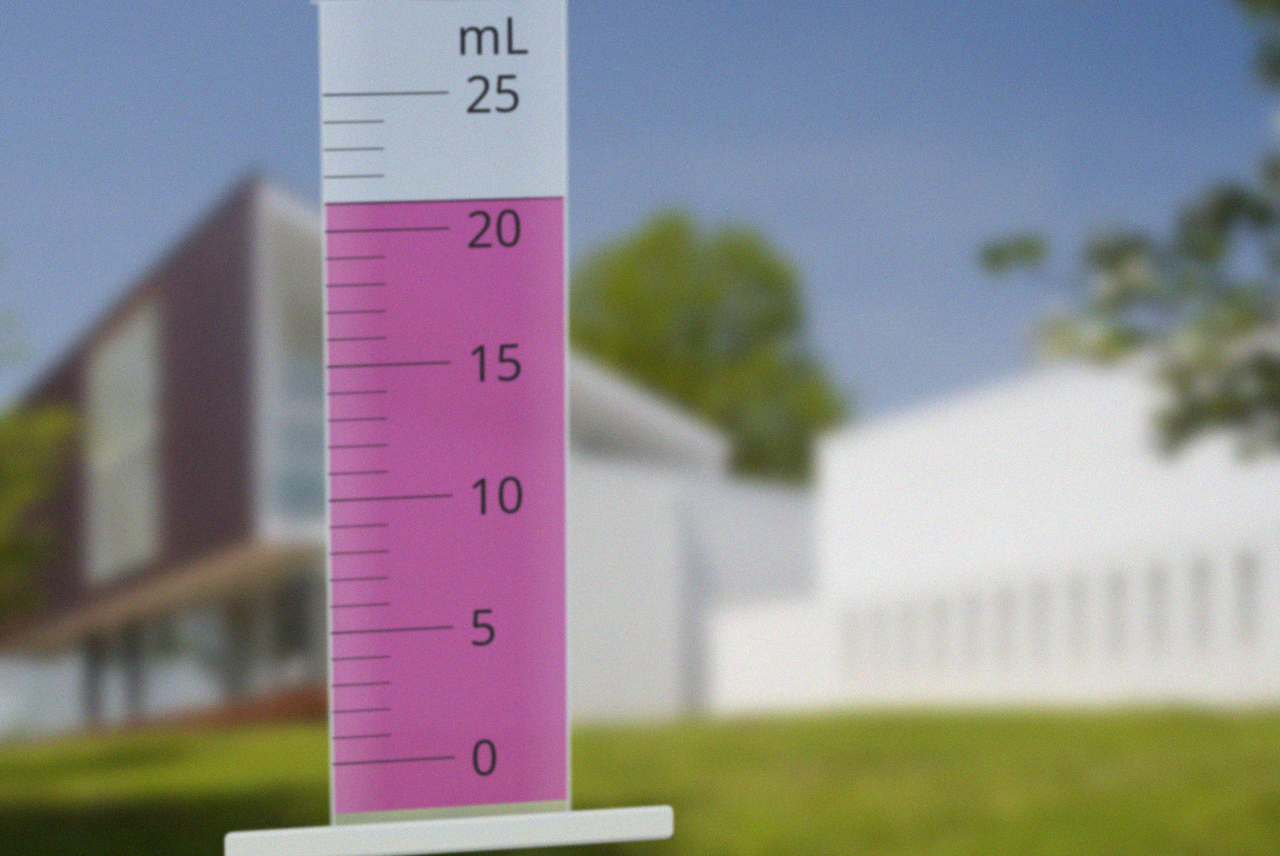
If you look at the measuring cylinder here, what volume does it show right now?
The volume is 21 mL
